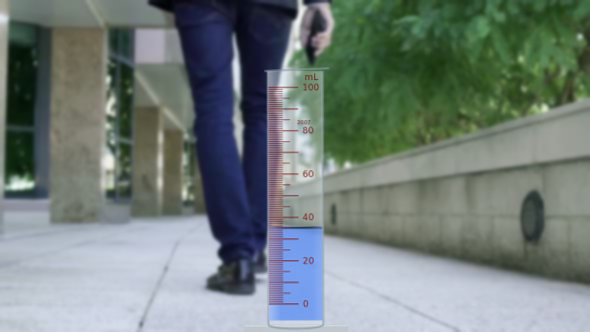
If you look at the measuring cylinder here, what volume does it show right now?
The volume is 35 mL
